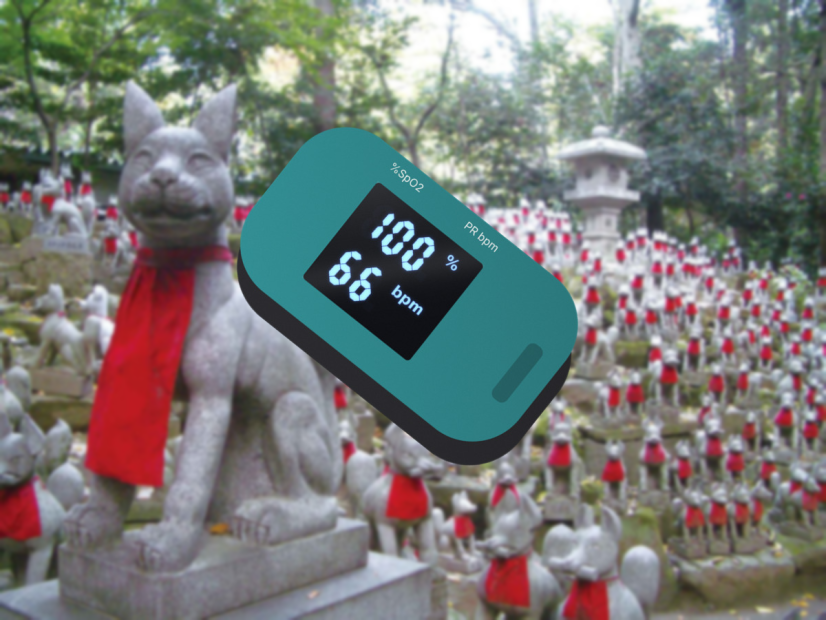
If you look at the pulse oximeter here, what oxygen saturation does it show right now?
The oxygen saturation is 100 %
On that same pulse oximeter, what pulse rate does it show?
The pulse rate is 66 bpm
